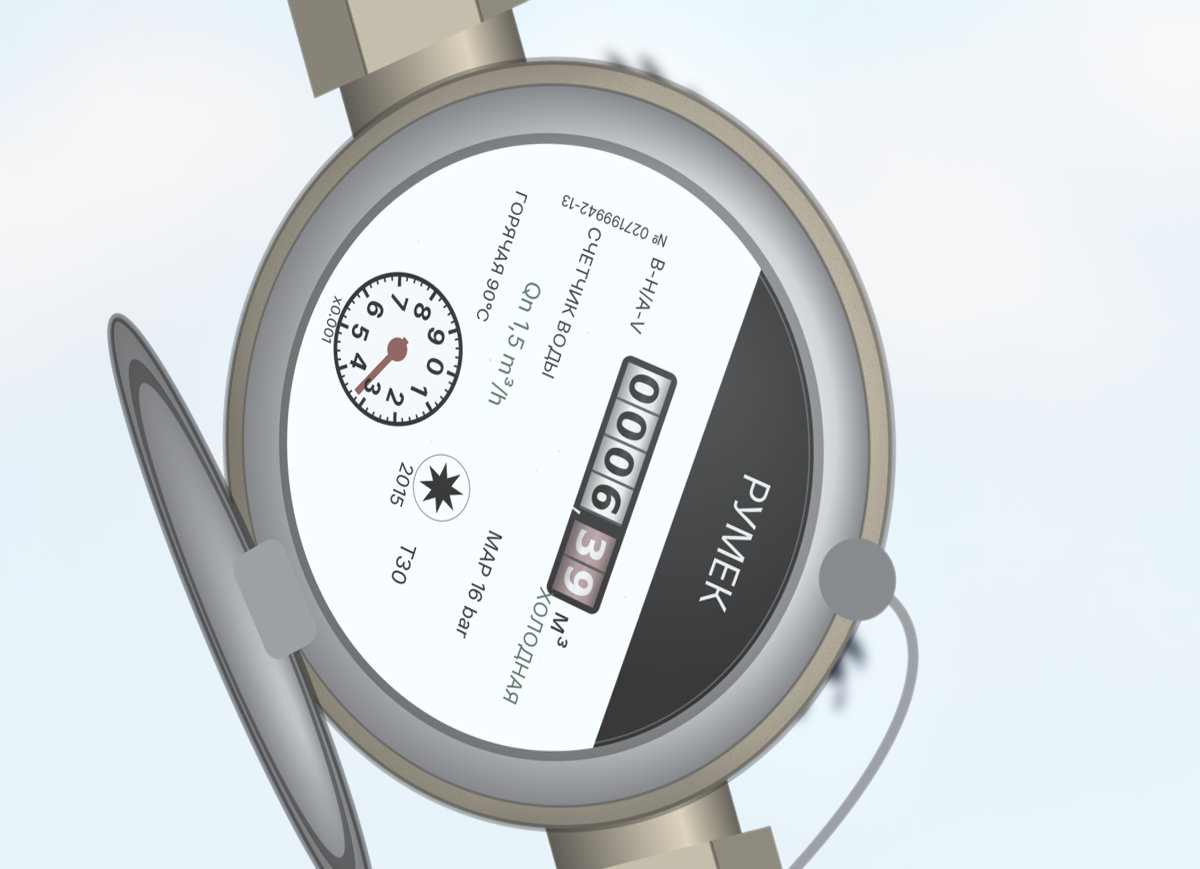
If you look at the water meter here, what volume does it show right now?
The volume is 6.393 m³
